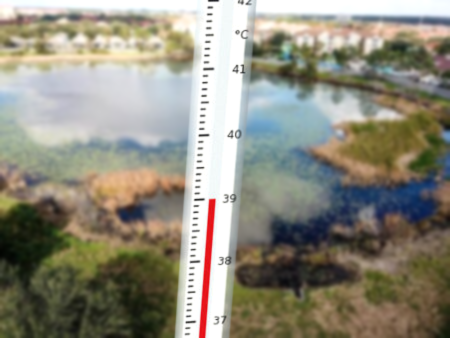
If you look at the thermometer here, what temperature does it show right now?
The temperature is 39 °C
